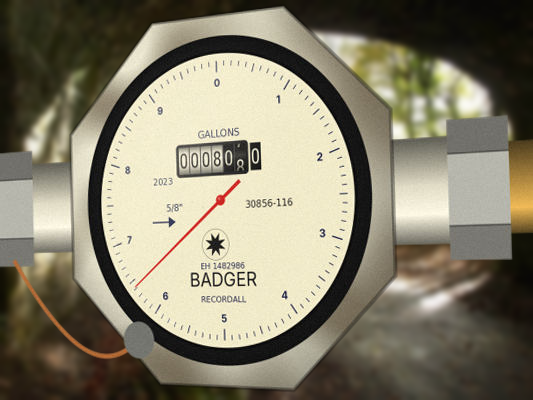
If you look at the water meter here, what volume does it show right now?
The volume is 8076.4 gal
